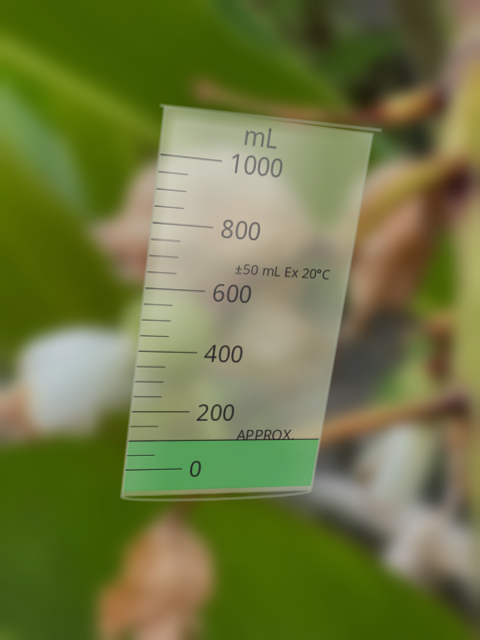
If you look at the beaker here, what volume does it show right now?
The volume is 100 mL
